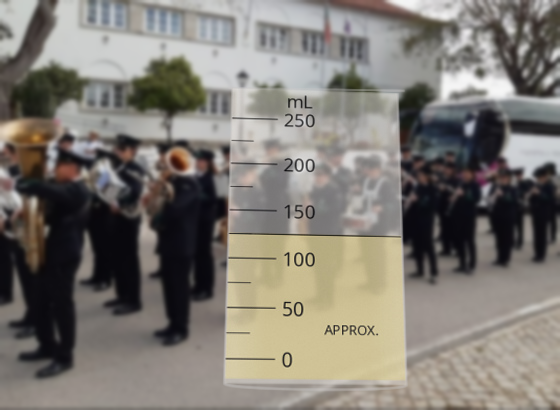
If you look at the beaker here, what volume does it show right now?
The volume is 125 mL
